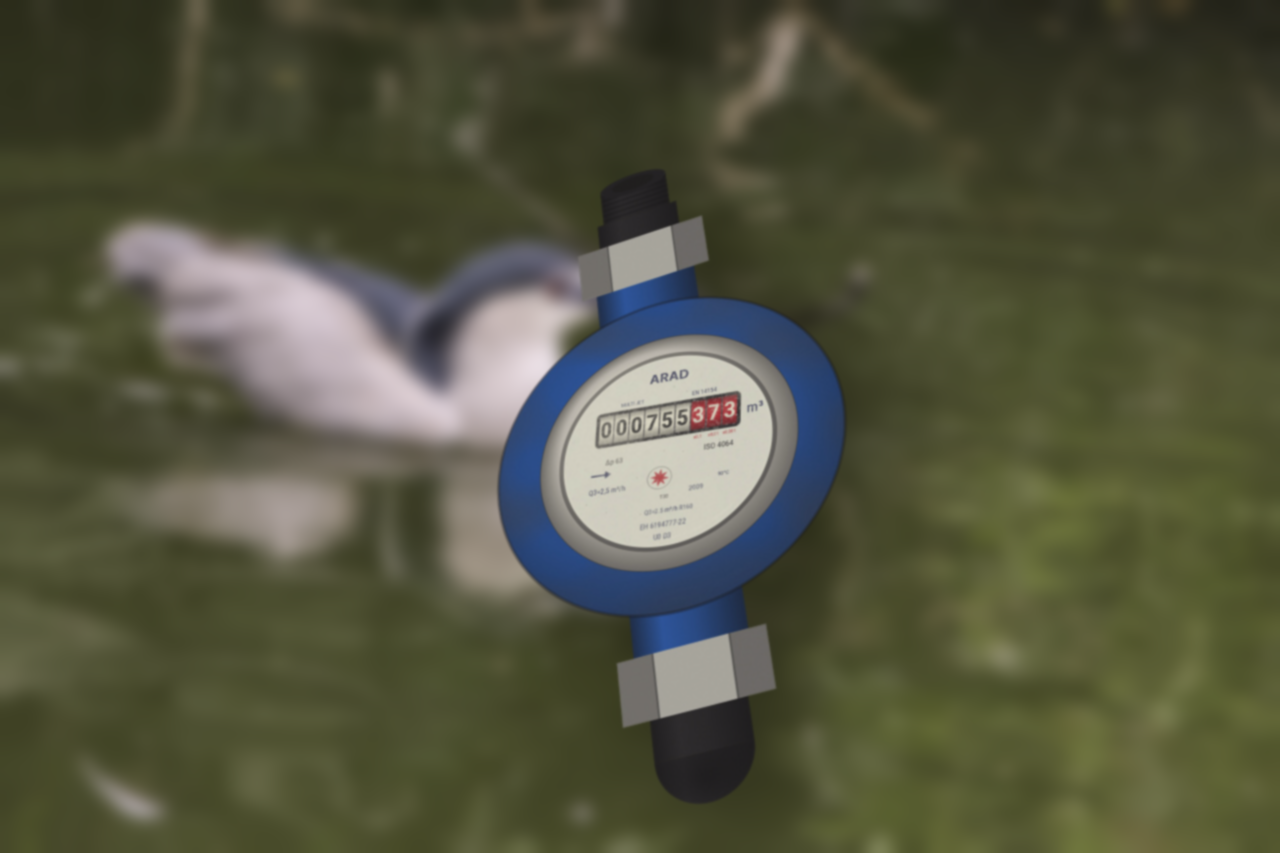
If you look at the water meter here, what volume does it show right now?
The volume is 755.373 m³
